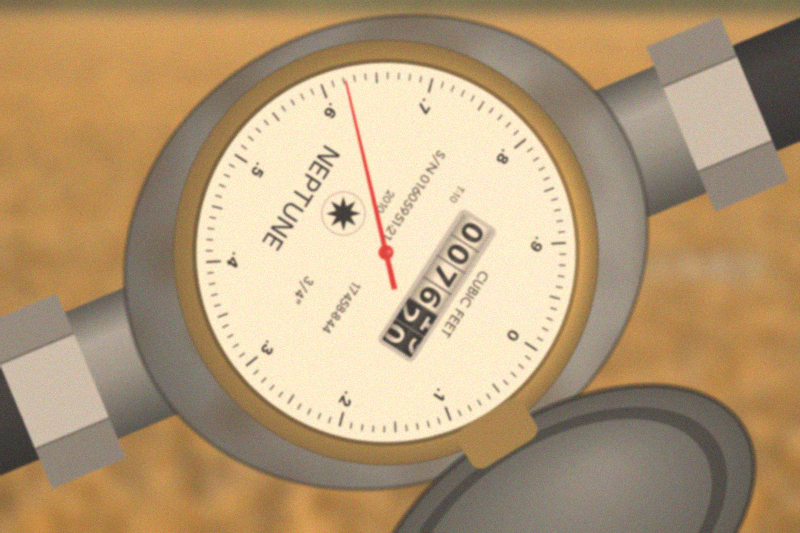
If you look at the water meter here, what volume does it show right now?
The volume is 7619.62 ft³
